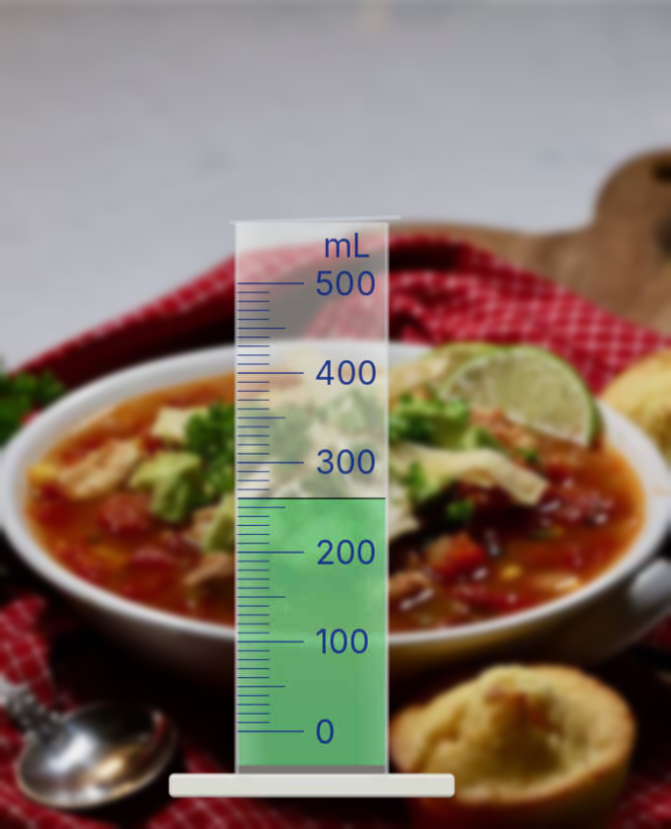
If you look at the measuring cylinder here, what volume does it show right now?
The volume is 260 mL
